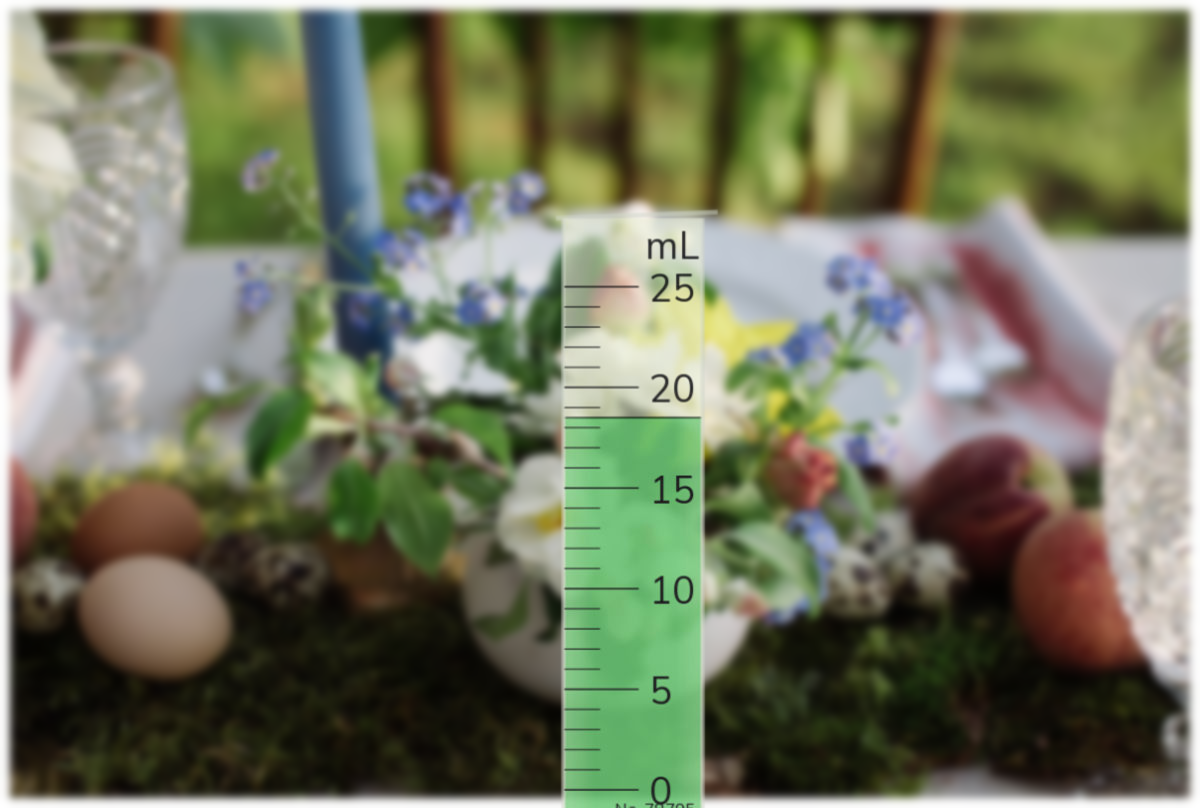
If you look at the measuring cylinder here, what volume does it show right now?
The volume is 18.5 mL
